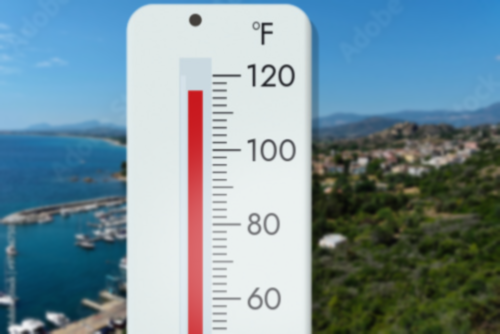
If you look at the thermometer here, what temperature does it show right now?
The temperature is 116 °F
